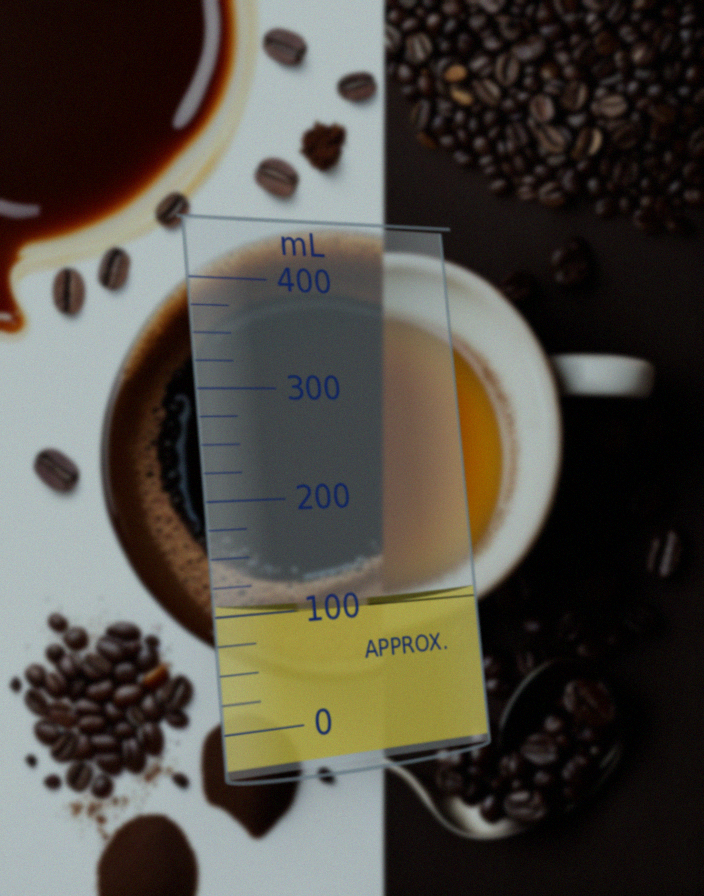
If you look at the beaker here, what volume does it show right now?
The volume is 100 mL
